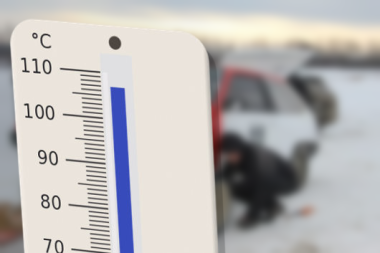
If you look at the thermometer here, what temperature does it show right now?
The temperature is 107 °C
